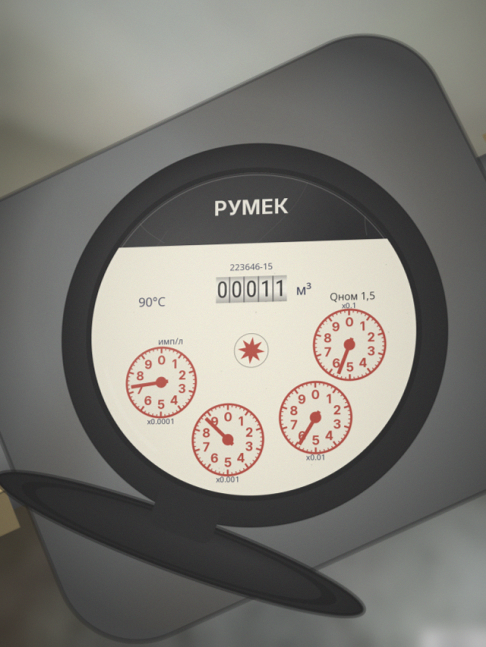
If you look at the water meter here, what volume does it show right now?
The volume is 11.5587 m³
